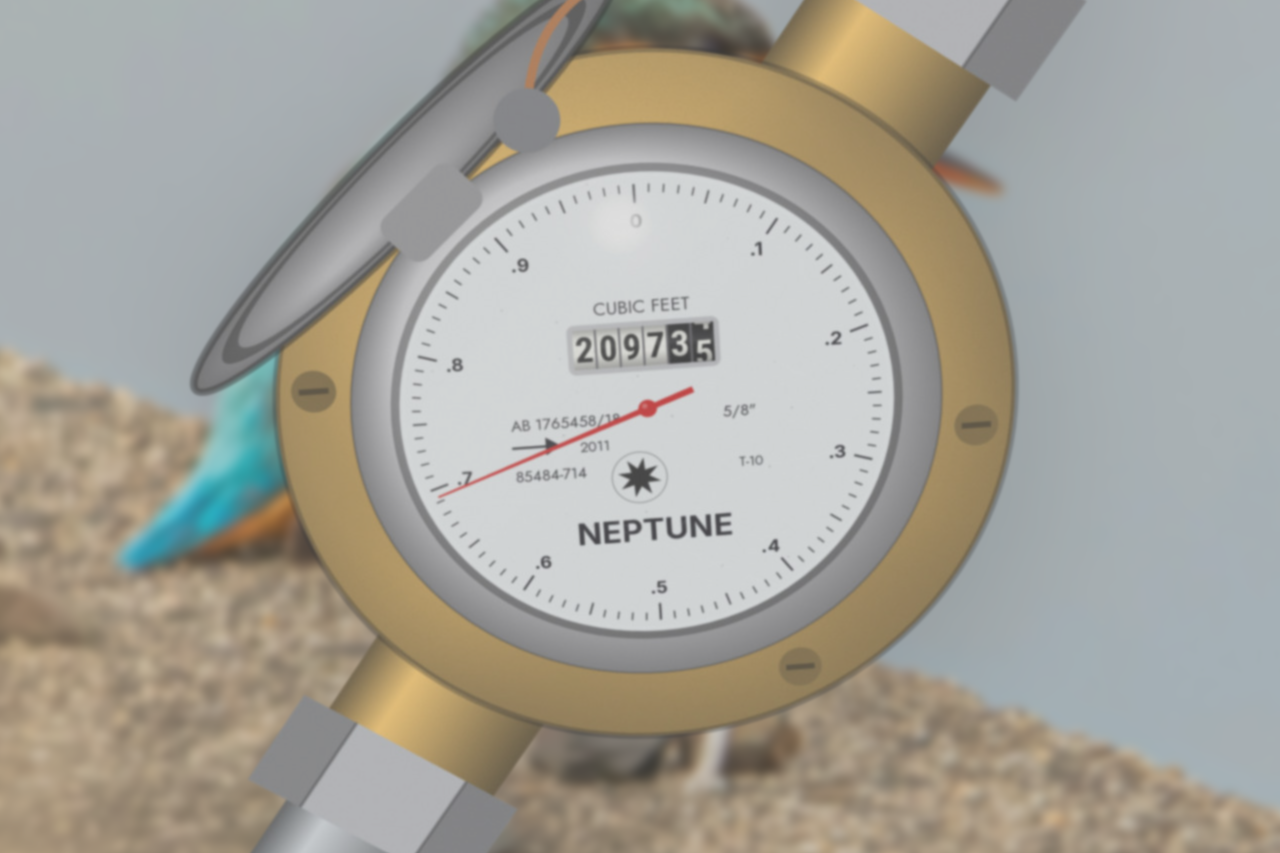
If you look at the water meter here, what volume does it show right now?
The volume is 209734.69 ft³
